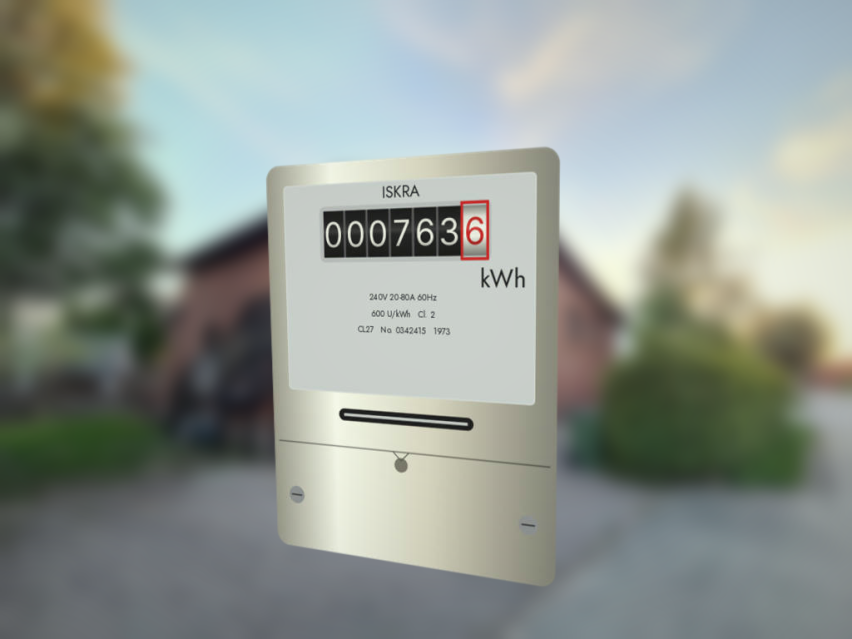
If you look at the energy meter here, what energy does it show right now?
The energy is 763.6 kWh
